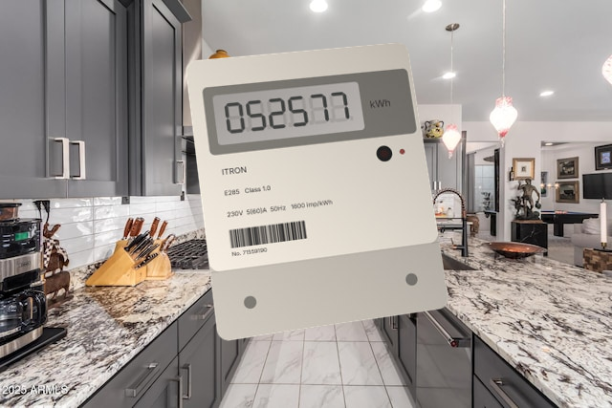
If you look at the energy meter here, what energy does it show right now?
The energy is 52577 kWh
